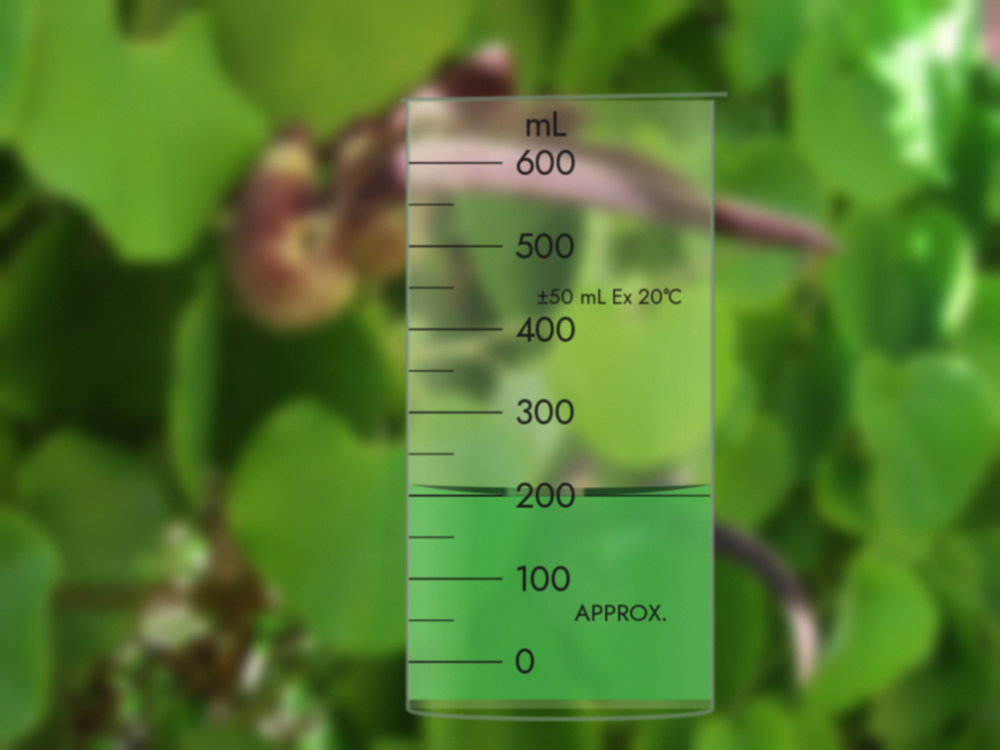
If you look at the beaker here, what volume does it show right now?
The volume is 200 mL
